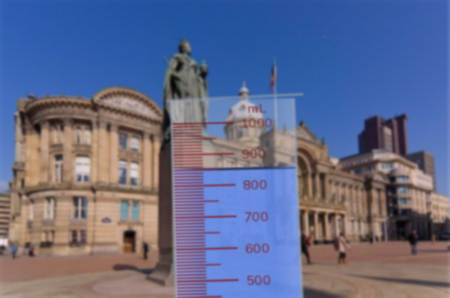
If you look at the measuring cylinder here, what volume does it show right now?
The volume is 850 mL
